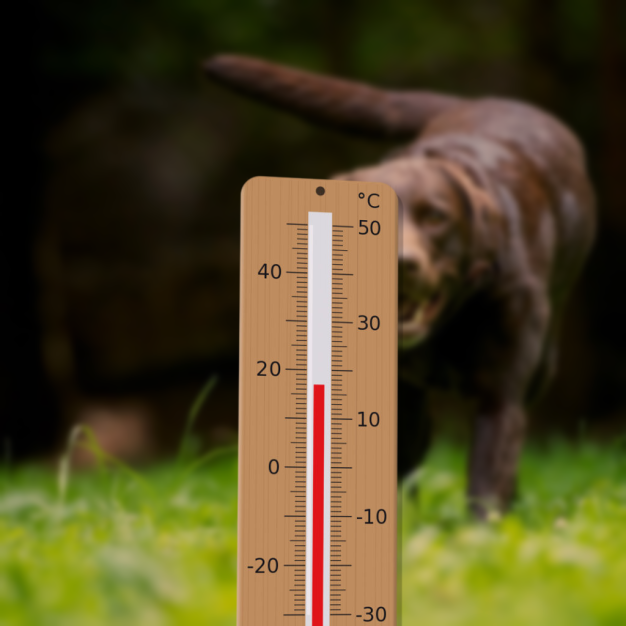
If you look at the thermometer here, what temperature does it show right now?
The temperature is 17 °C
